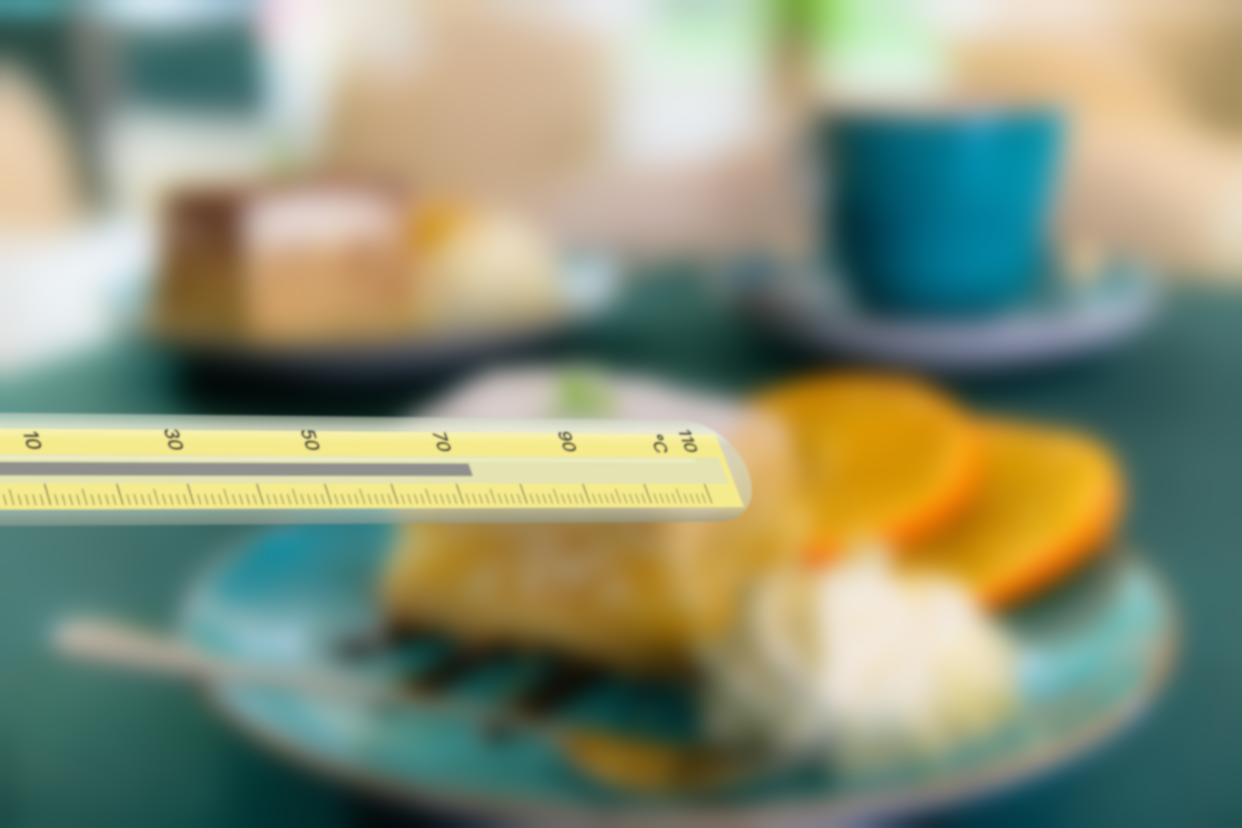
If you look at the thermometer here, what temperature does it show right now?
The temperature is 73 °C
